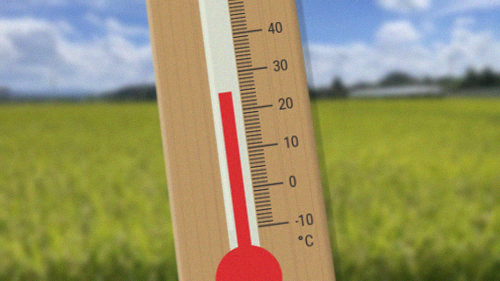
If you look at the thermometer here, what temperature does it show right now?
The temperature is 25 °C
